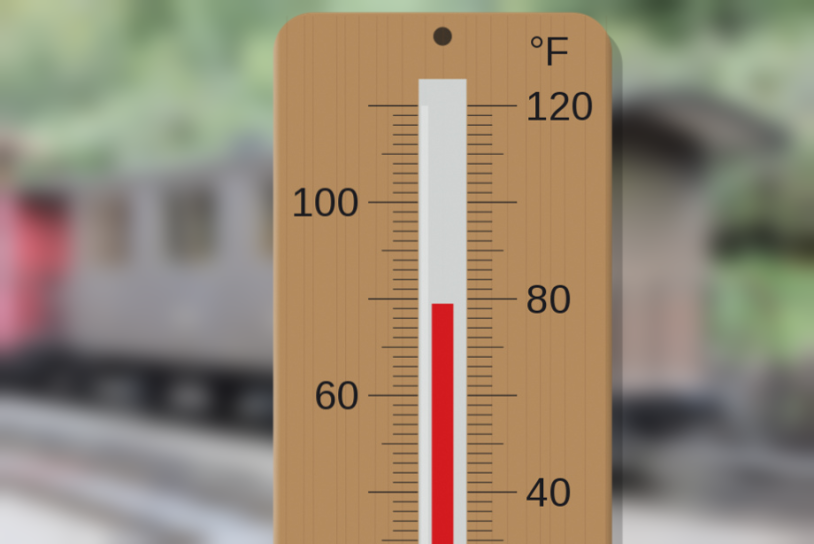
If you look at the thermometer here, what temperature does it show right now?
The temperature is 79 °F
